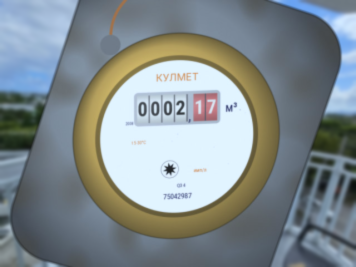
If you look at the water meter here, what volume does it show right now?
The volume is 2.17 m³
